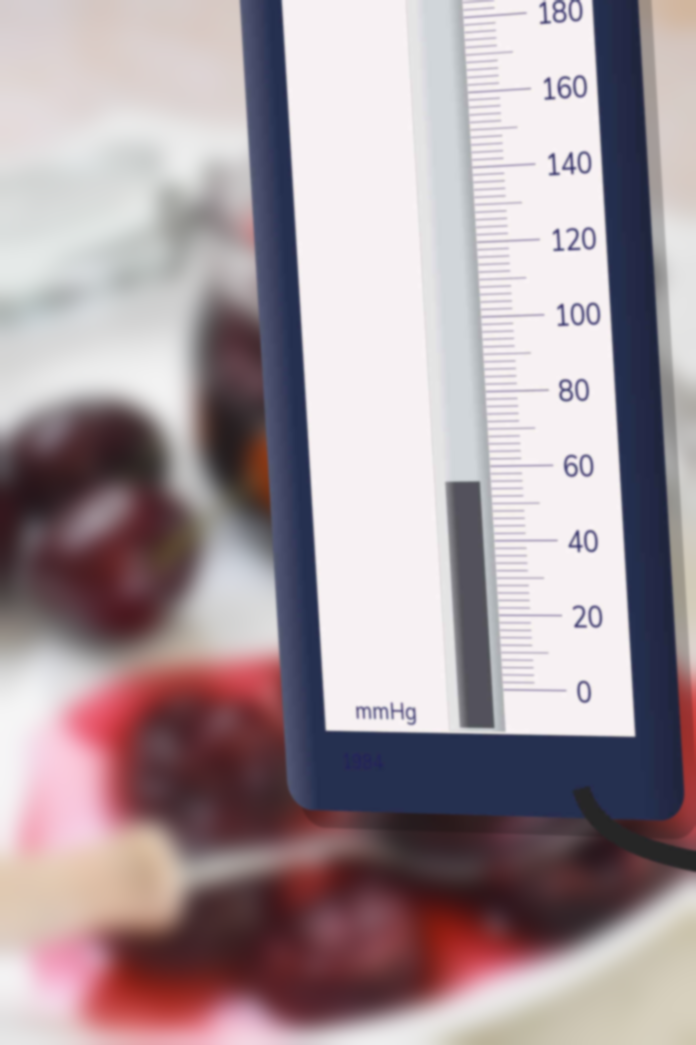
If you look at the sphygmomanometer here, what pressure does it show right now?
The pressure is 56 mmHg
